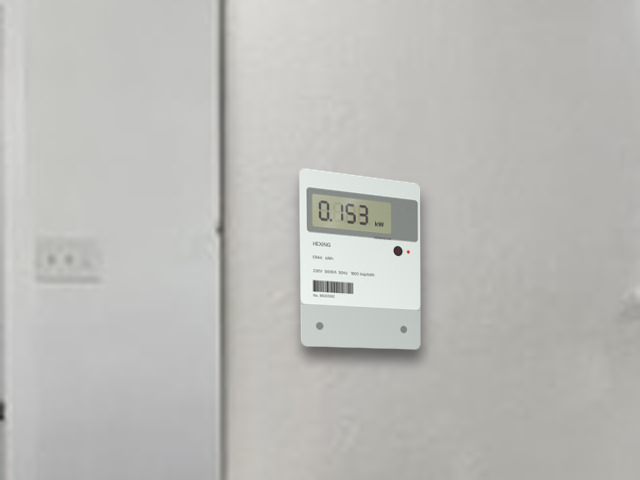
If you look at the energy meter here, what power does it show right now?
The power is 0.153 kW
